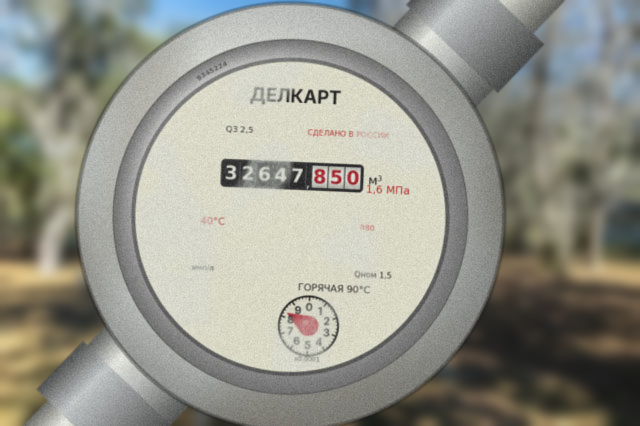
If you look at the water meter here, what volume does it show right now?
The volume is 32647.8508 m³
